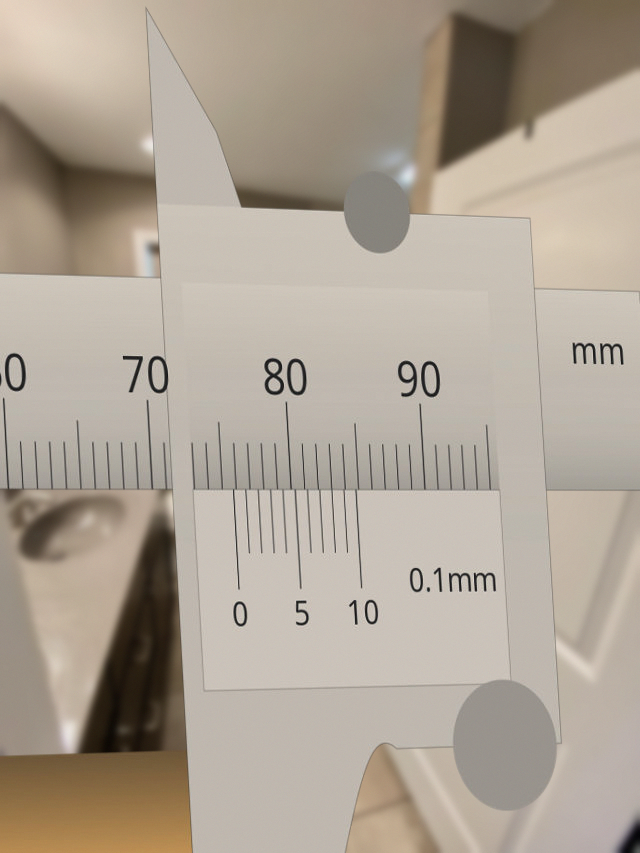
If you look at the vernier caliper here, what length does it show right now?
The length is 75.8 mm
